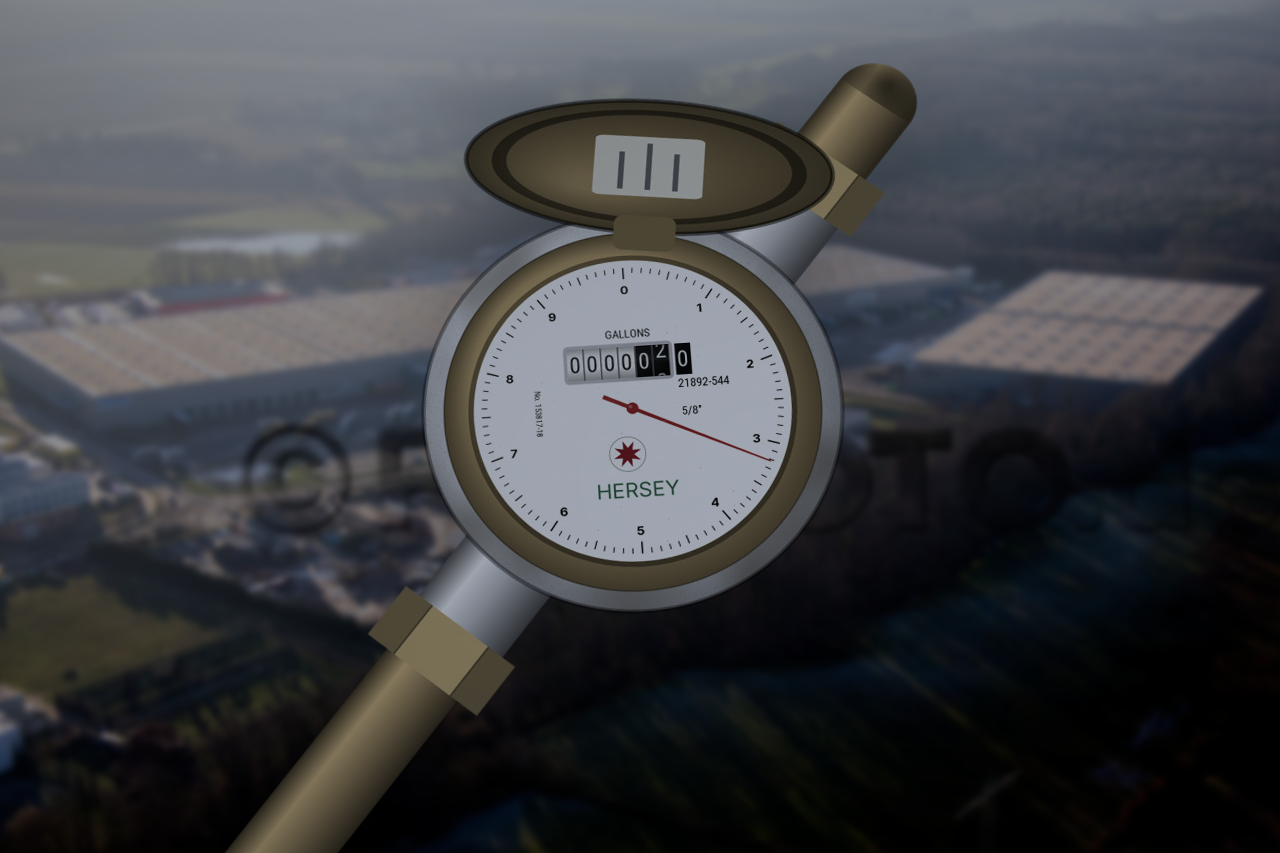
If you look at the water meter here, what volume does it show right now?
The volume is 23.2 gal
